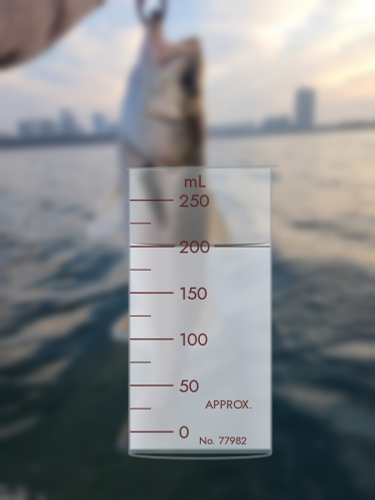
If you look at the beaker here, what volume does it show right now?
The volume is 200 mL
